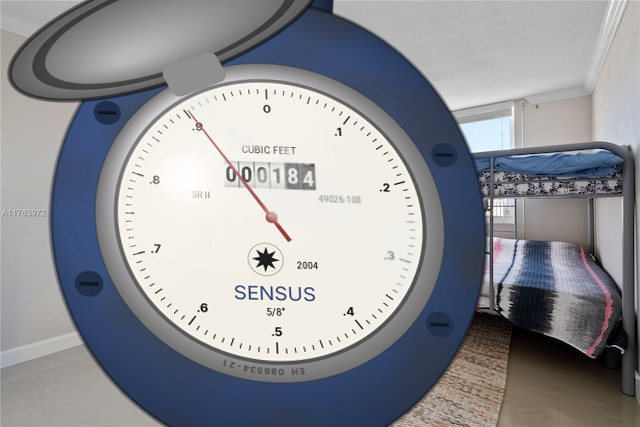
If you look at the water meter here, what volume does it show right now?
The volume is 183.90 ft³
